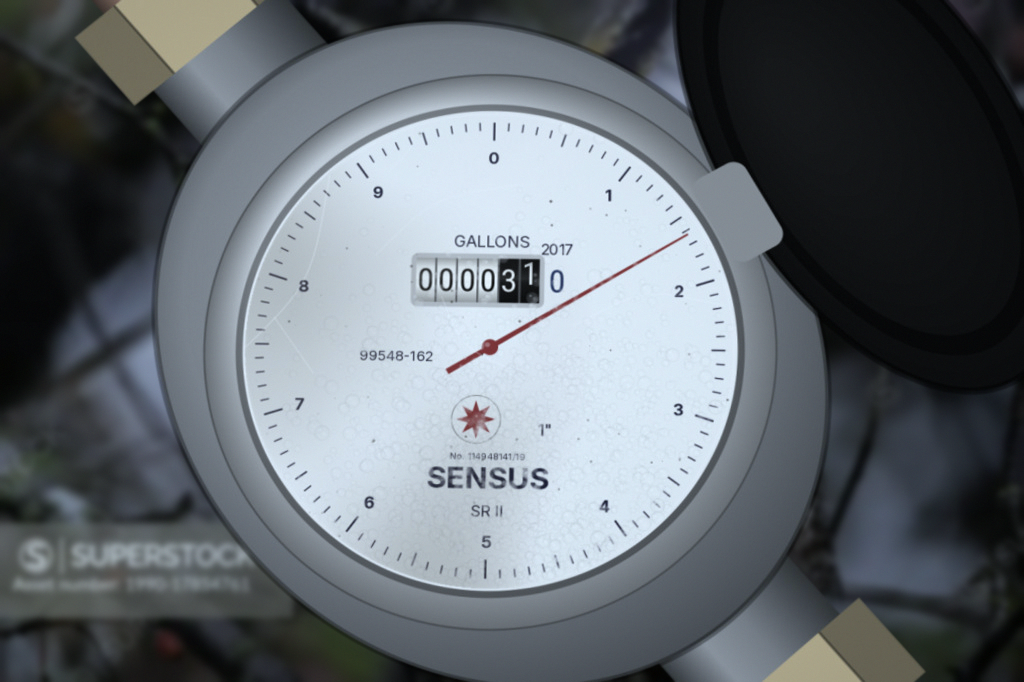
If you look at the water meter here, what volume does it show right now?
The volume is 311.6 gal
